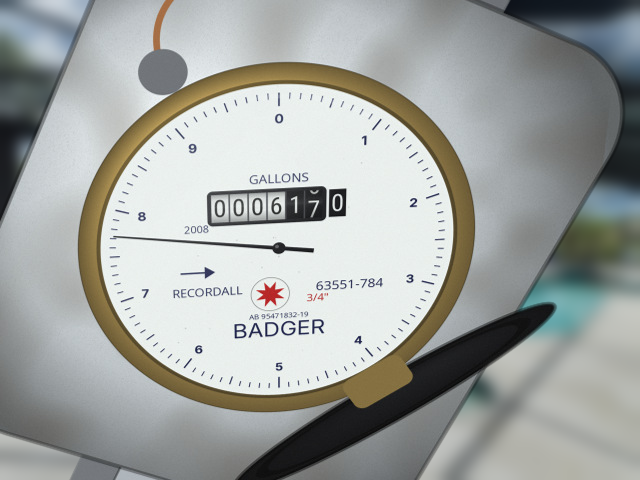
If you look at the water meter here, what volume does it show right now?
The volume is 6167.7 gal
